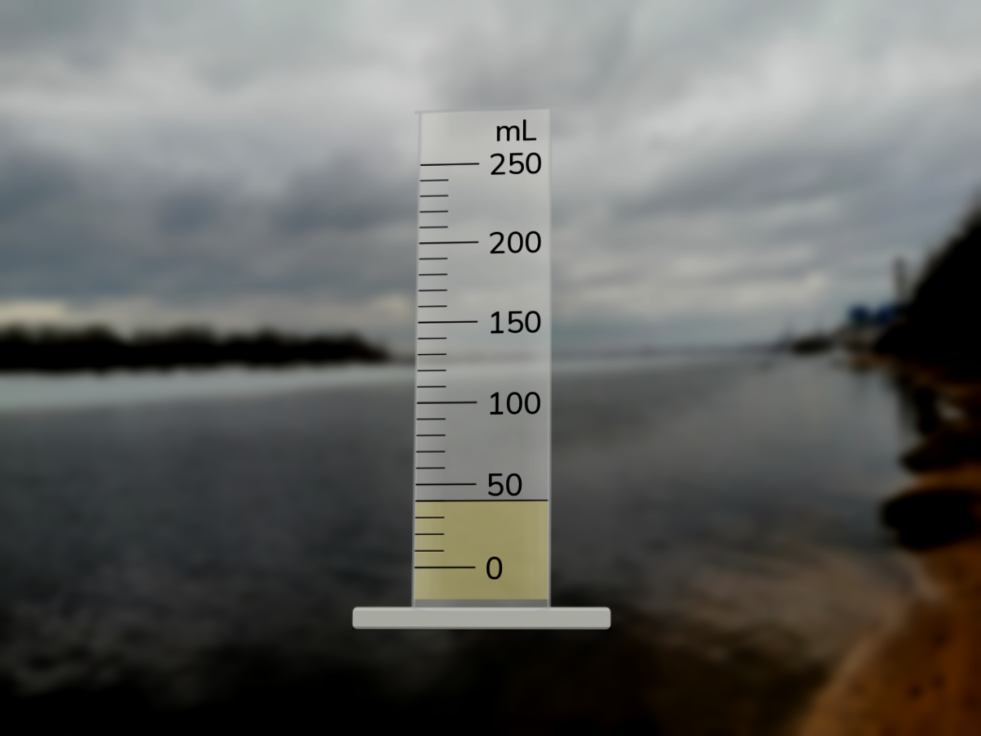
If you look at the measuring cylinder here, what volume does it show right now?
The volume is 40 mL
